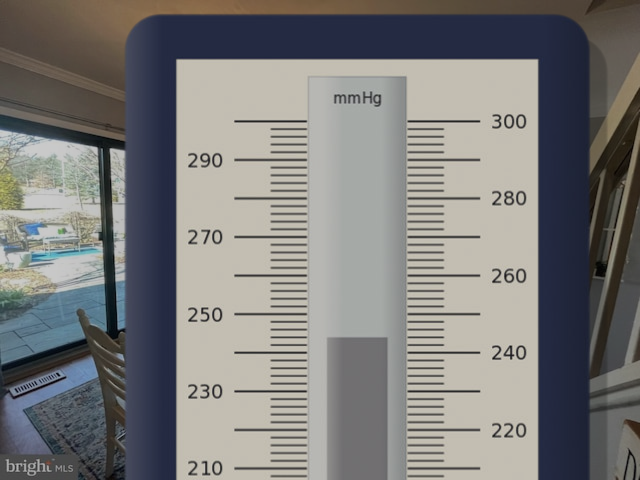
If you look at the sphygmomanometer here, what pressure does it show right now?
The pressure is 244 mmHg
